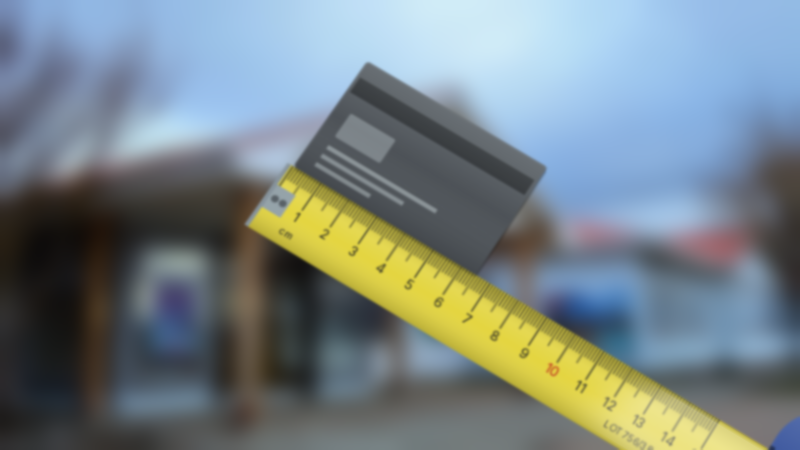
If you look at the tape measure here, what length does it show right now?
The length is 6.5 cm
